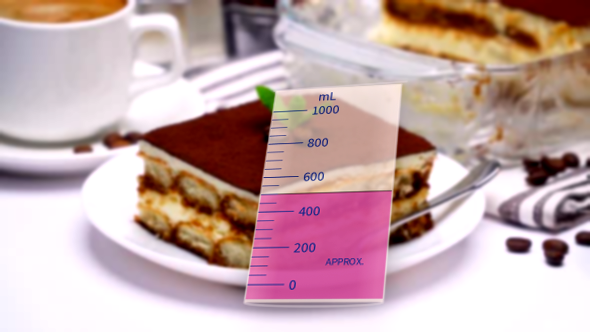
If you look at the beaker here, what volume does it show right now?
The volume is 500 mL
